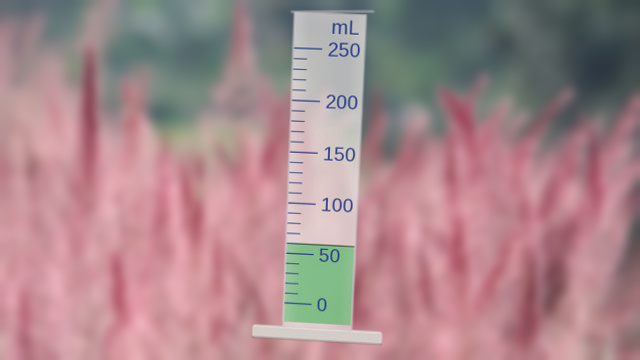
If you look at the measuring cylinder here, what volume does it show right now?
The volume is 60 mL
